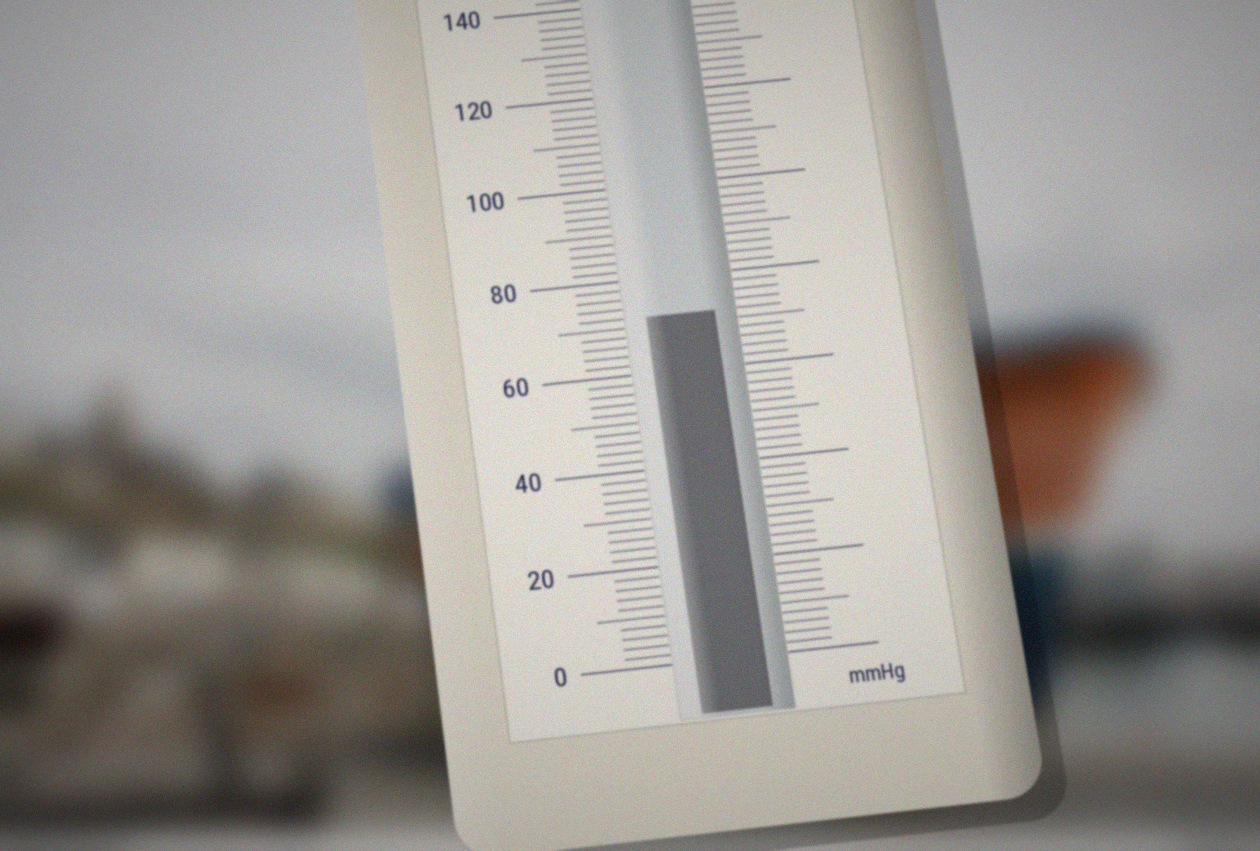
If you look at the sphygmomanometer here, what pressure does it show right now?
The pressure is 72 mmHg
